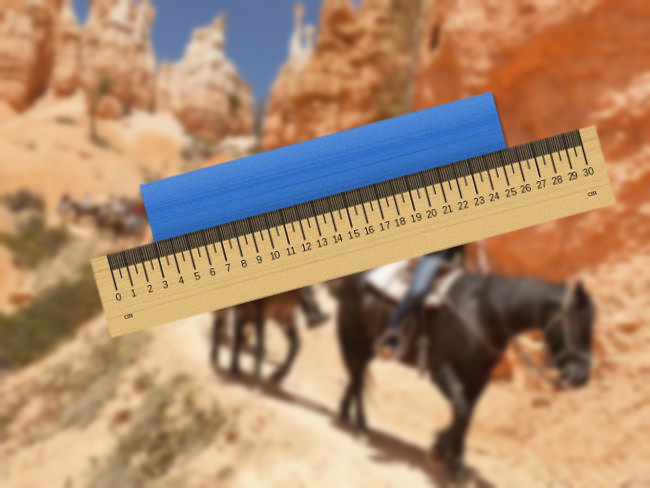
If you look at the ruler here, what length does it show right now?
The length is 22.5 cm
